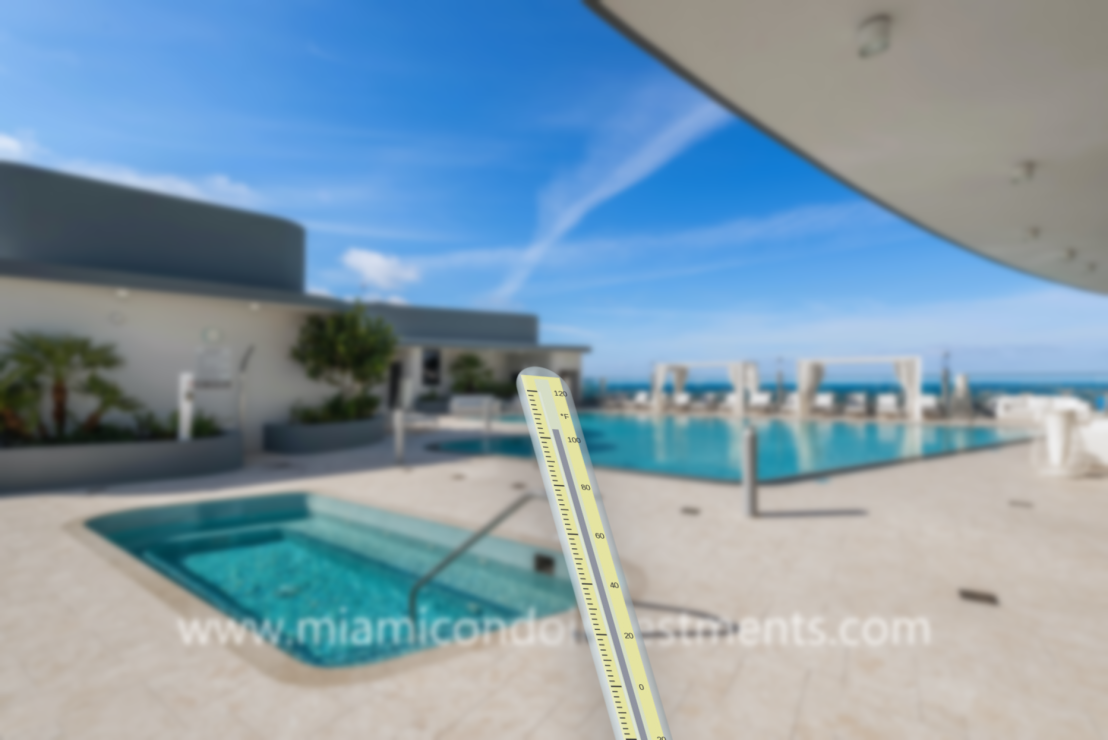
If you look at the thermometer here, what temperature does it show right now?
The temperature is 104 °F
